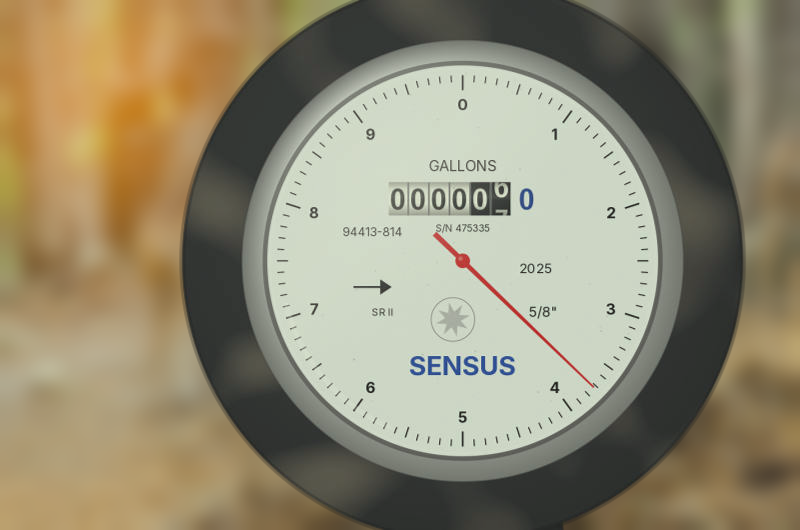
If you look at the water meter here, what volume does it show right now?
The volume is 63.7 gal
